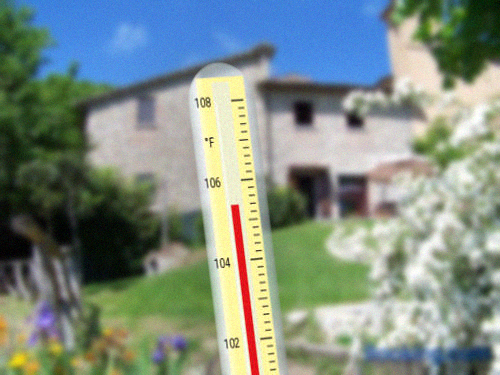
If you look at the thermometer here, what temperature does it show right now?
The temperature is 105.4 °F
